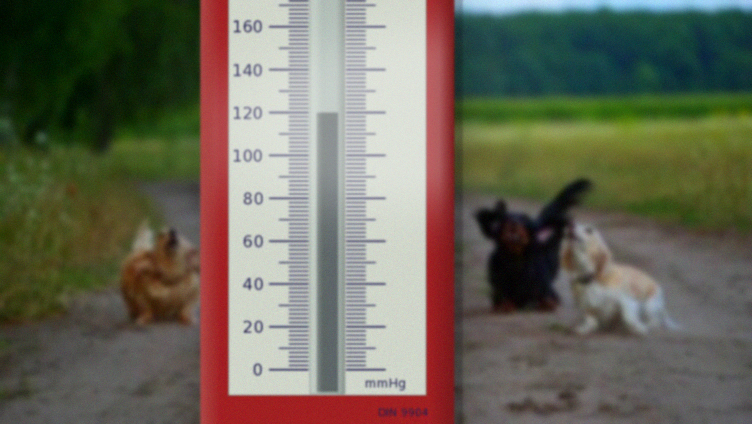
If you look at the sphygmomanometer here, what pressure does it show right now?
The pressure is 120 mmHg
